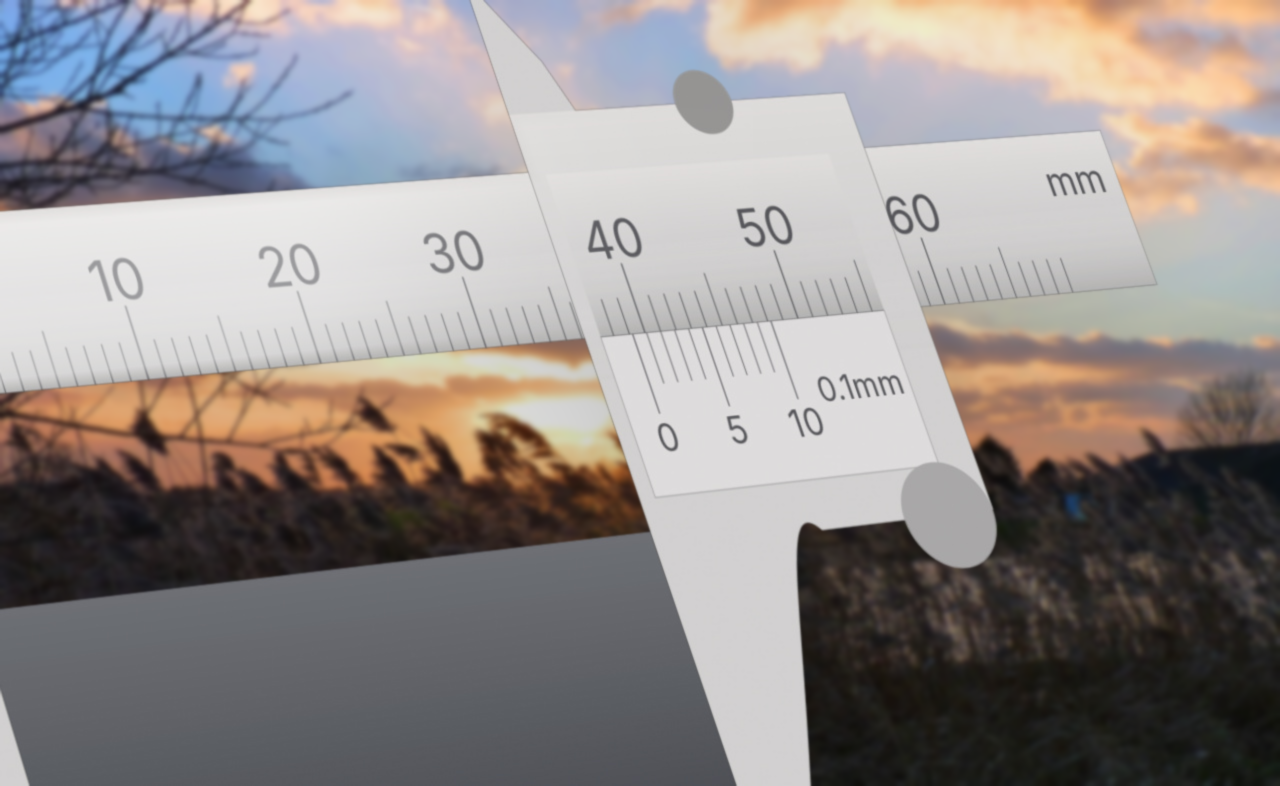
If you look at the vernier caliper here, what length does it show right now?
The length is 39.2 mm
